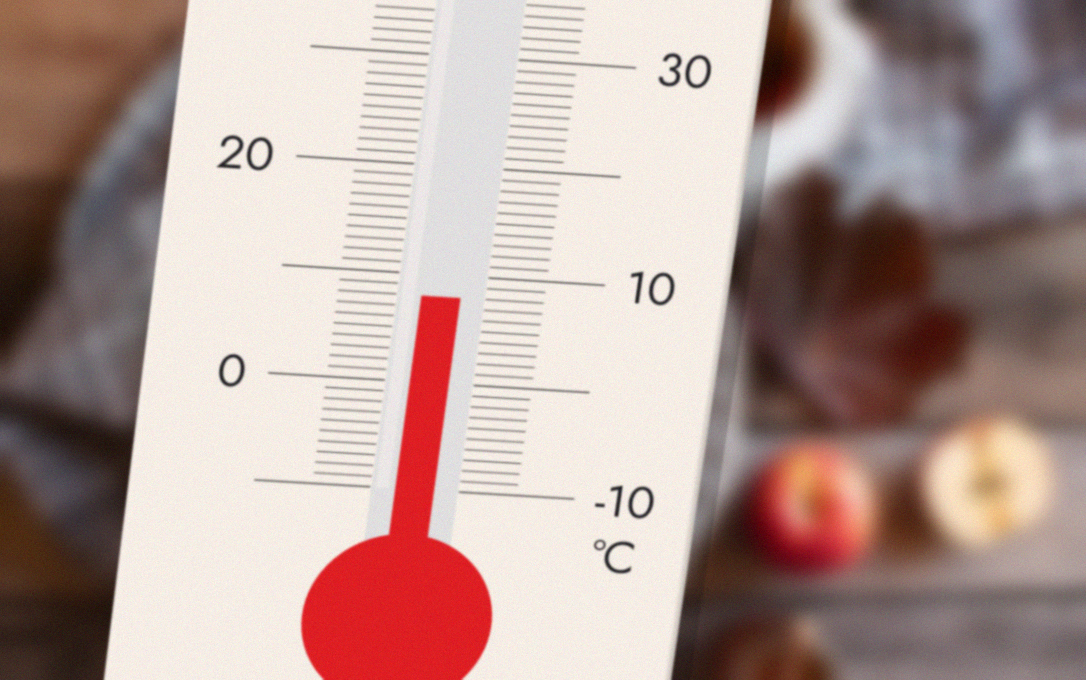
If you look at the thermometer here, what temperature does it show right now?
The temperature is 8 °C
